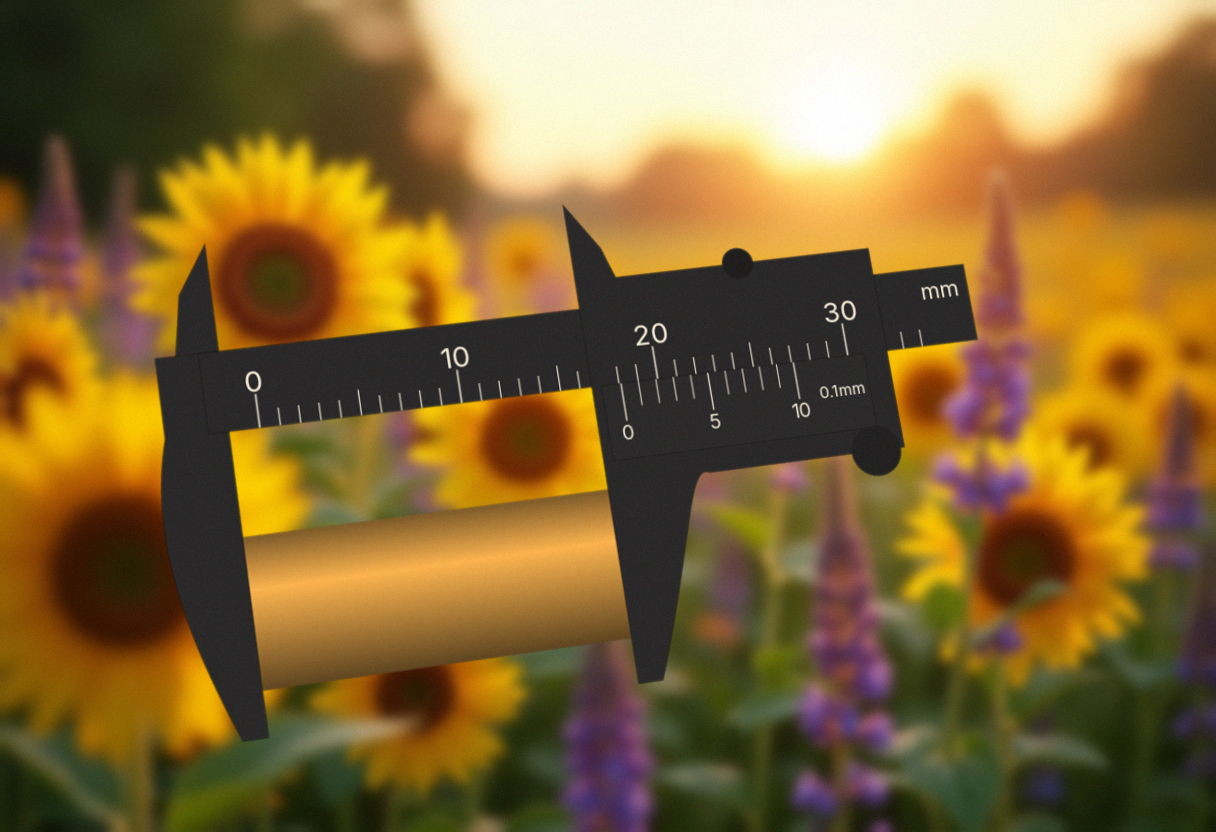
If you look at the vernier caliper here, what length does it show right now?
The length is 18.1 mm
